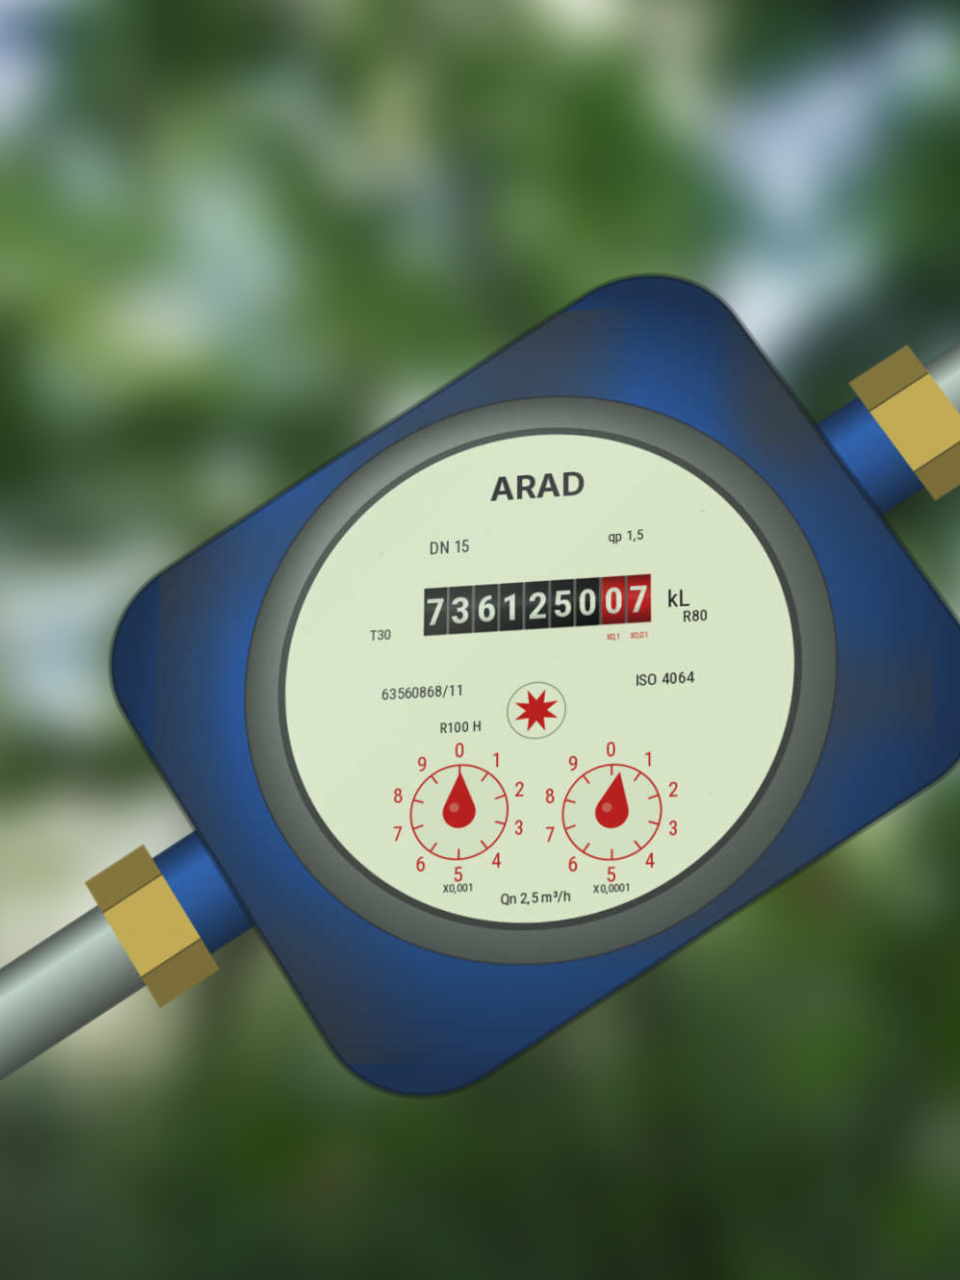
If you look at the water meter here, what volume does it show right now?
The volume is 7361250.0700 kL
